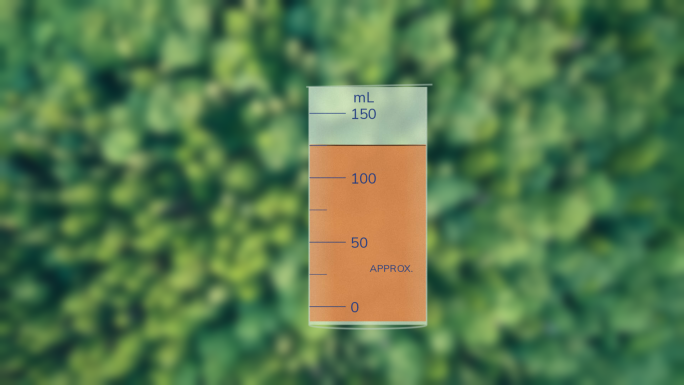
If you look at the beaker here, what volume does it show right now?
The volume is 125 mL
